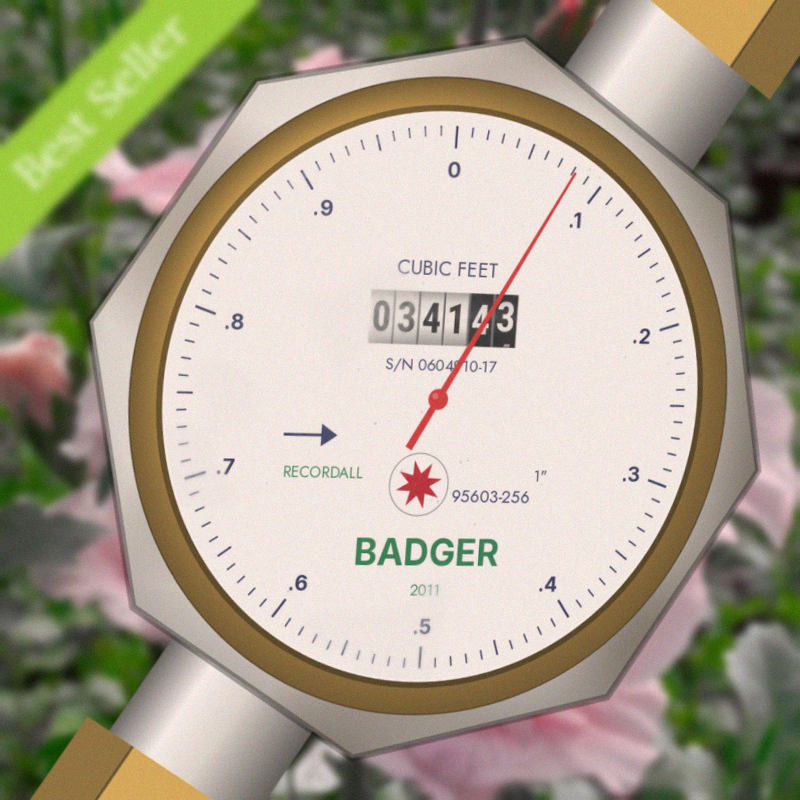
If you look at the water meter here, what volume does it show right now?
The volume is 34143.08 ft³
